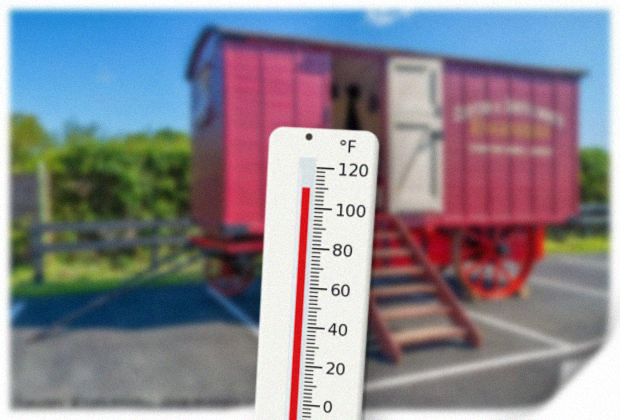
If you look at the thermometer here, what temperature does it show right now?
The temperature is 110 °F
